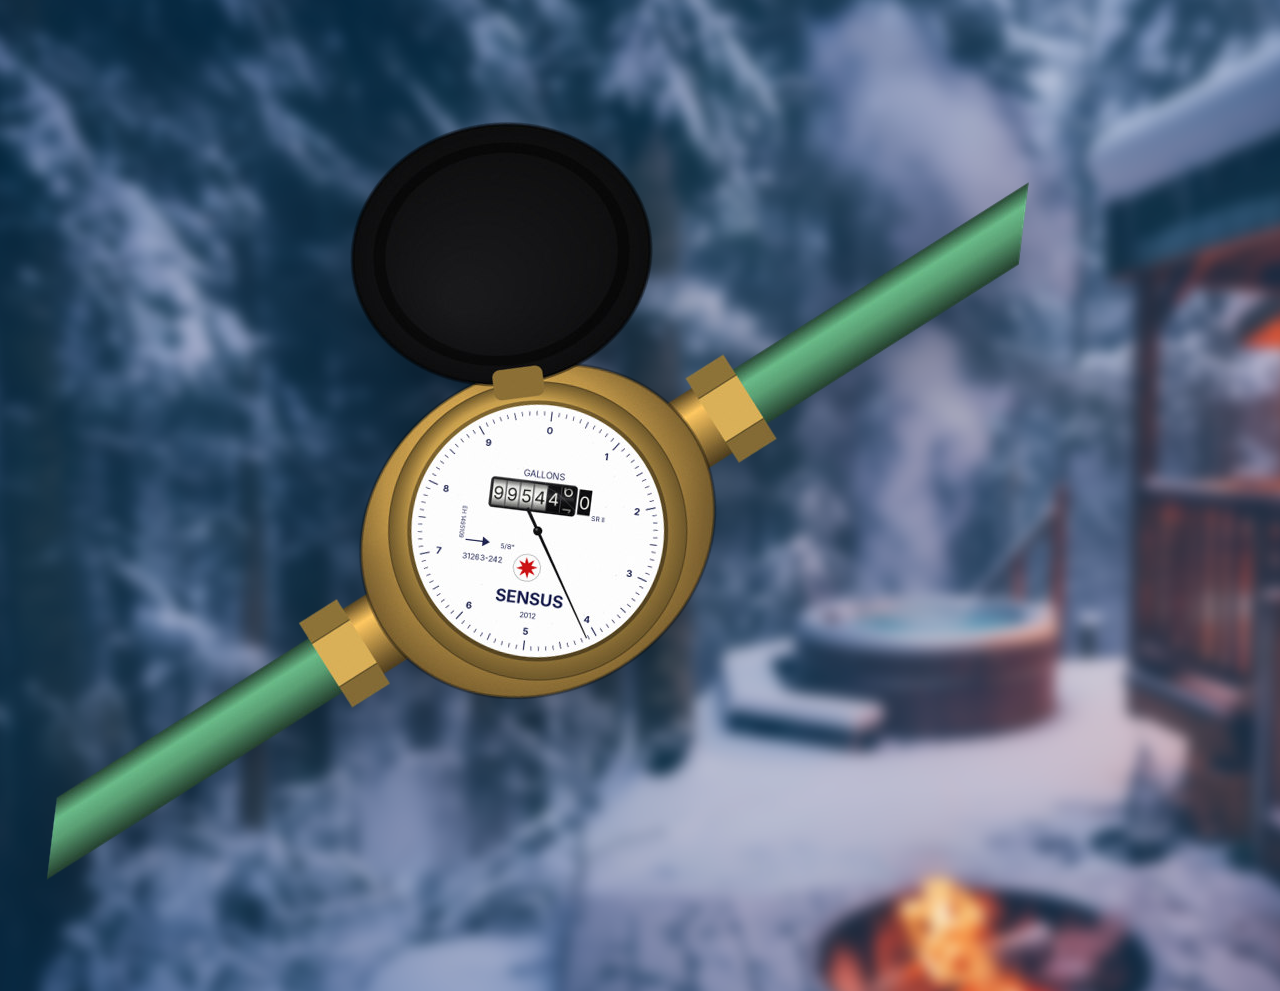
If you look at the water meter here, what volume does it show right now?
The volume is 9954464.1 gal
